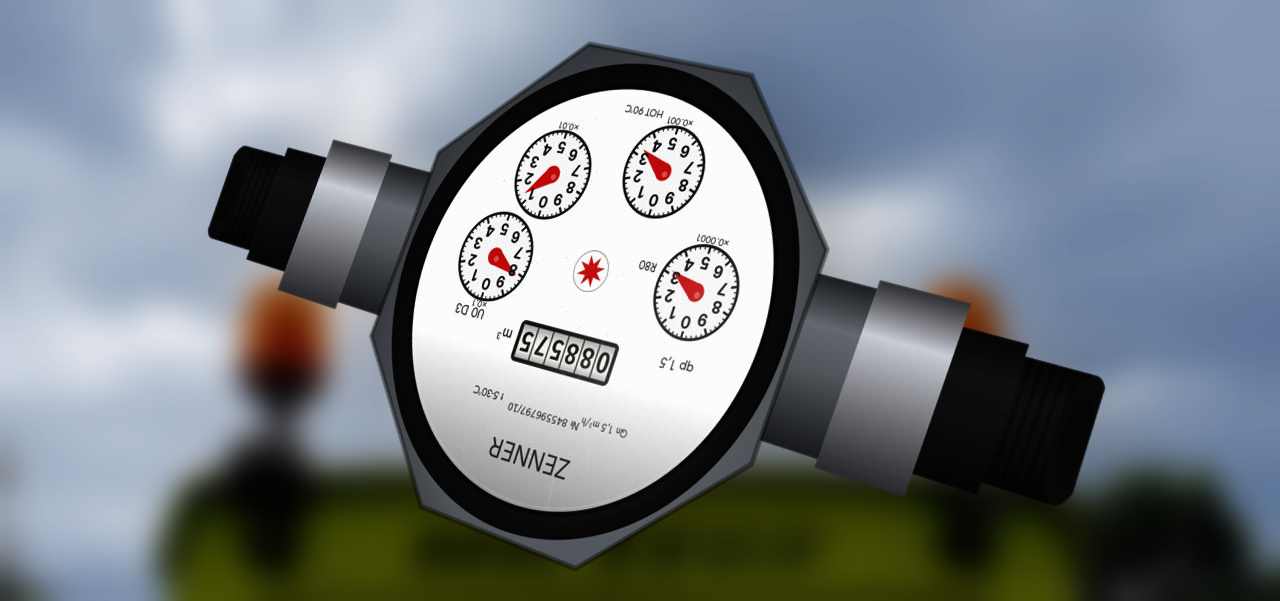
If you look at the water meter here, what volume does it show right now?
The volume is 88575.8133 m³
